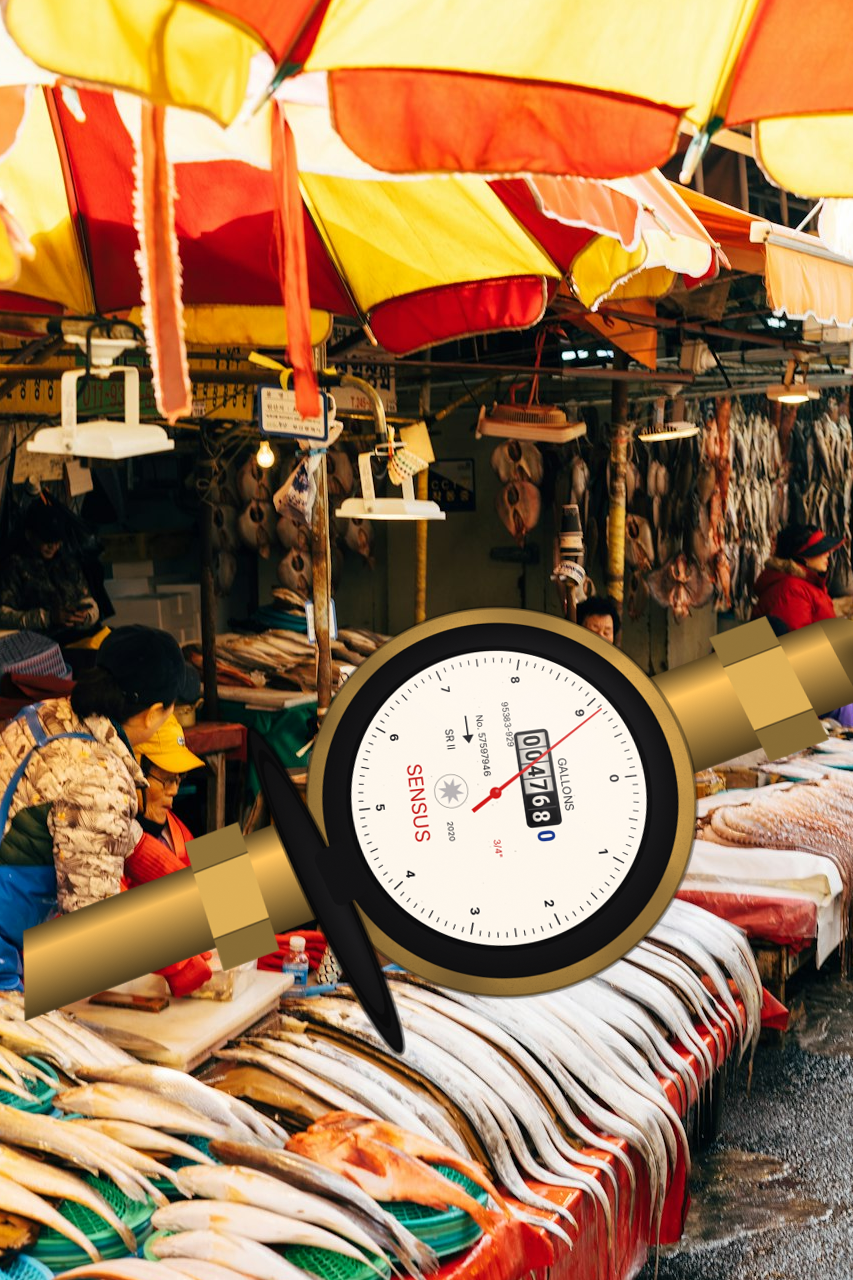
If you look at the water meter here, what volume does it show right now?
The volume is 47679.1 gal
